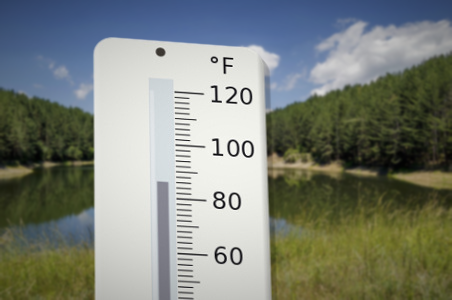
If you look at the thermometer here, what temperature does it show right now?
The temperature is 86 °F
